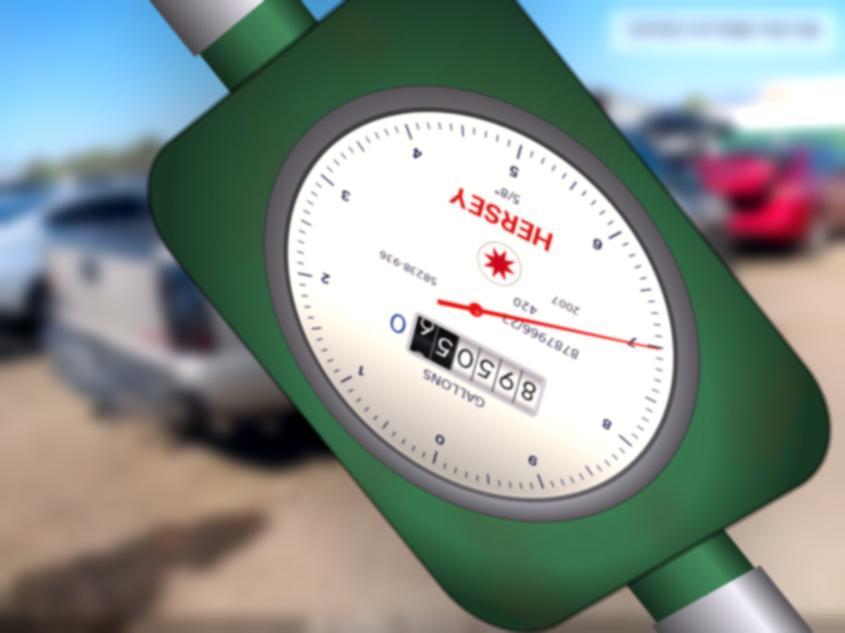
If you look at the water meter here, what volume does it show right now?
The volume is 8950557.0 gal
